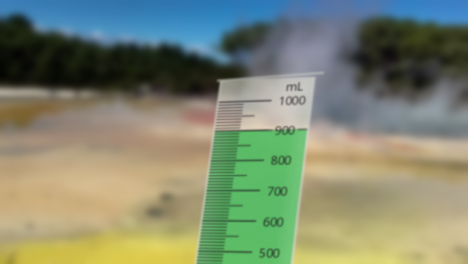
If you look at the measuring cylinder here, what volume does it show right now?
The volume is 900 mL
